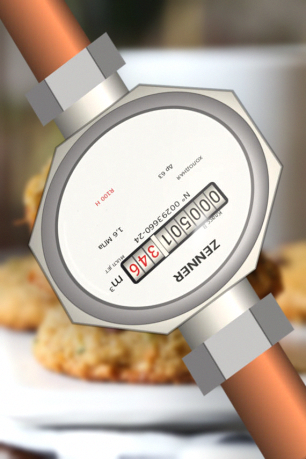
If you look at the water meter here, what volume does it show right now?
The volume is 501.346 m³
